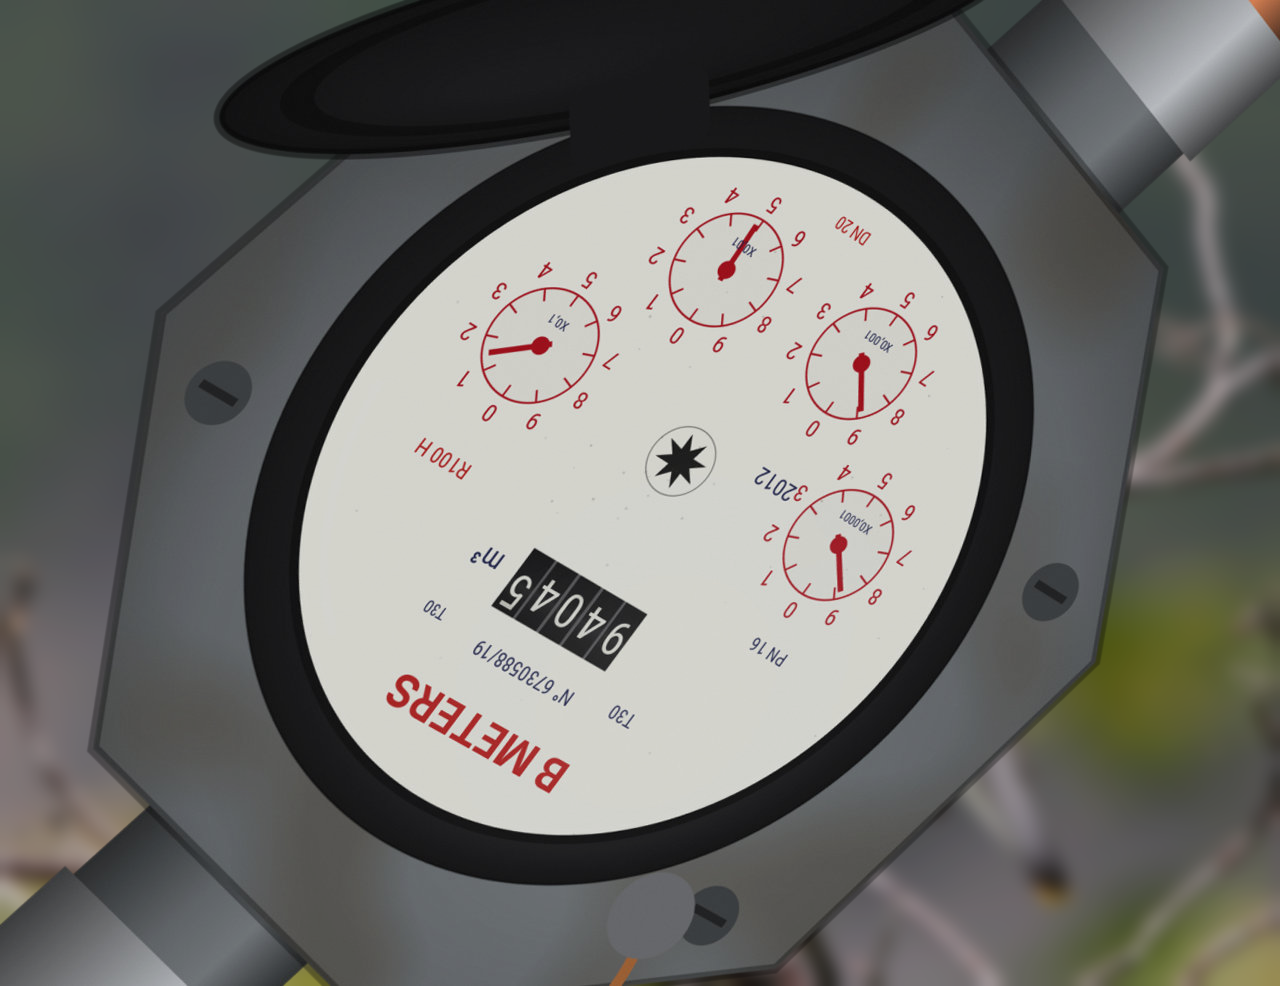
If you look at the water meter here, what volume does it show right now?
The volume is 94045.1488 m³
